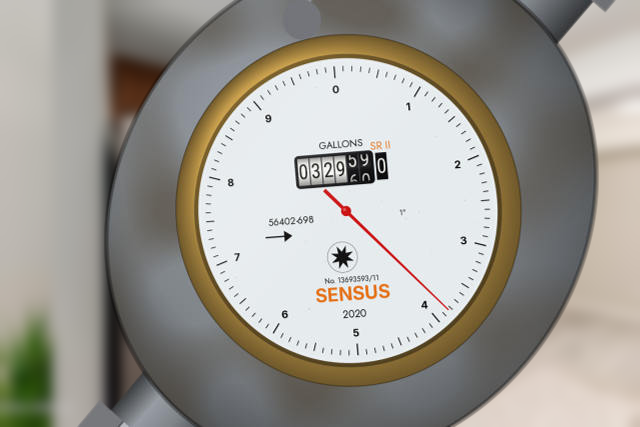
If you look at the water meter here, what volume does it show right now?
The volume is 329593.8 gal
